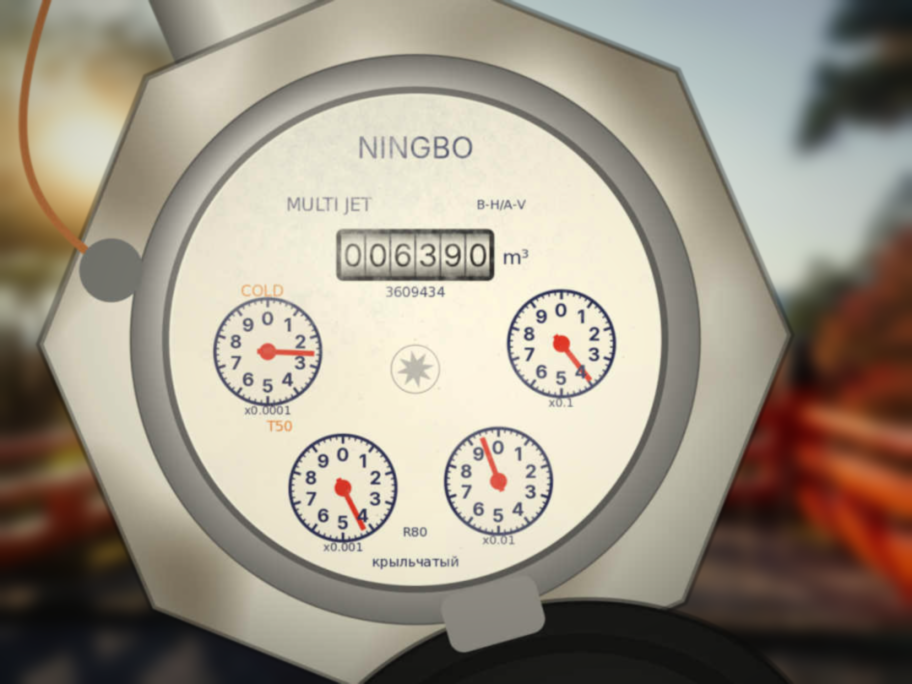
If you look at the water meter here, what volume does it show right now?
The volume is 6390.3942 m³
